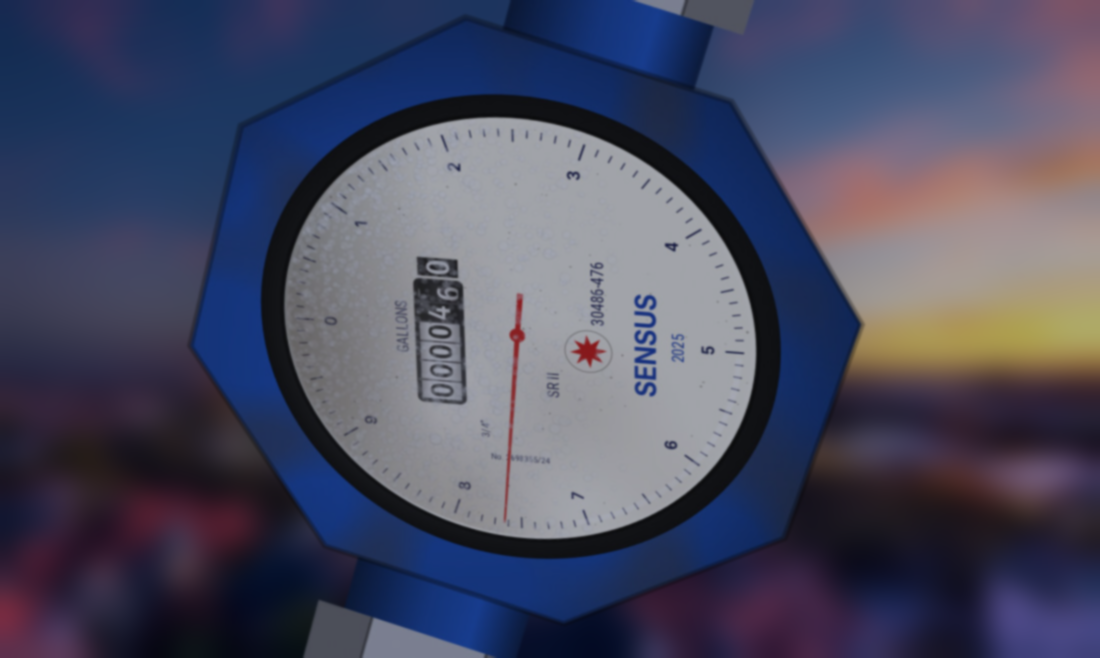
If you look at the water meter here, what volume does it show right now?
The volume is 457.6 gal
